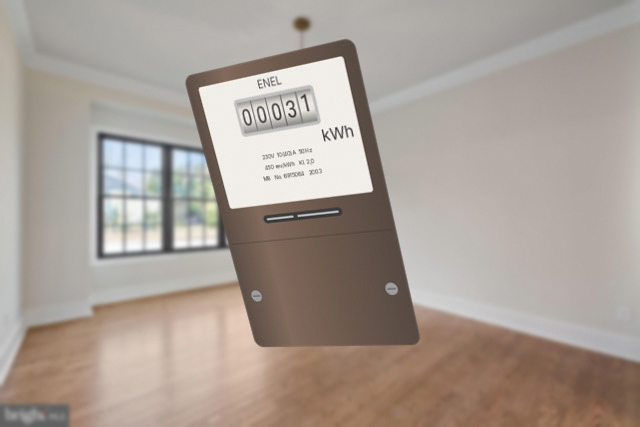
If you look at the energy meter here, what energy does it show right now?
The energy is 31 kWh
